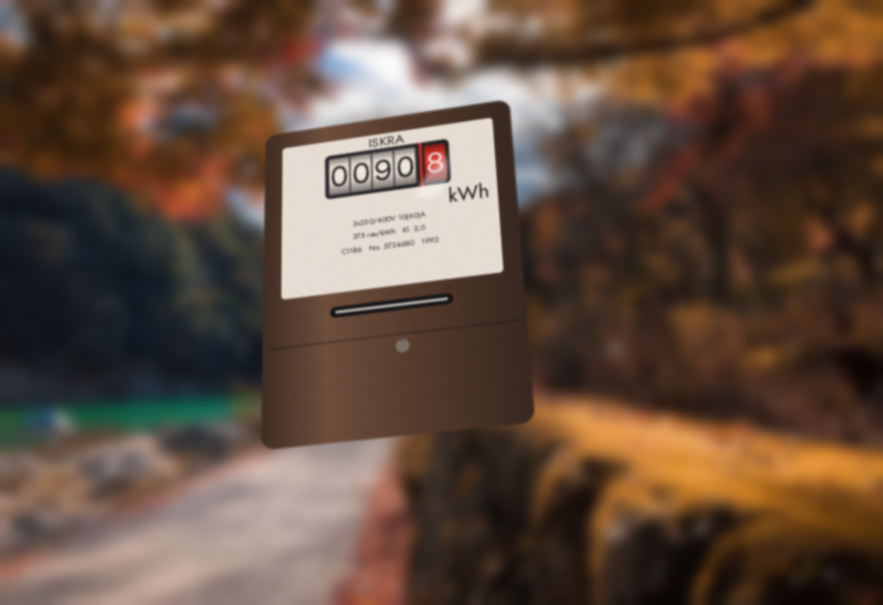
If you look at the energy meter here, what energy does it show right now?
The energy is 90.8 kWh
